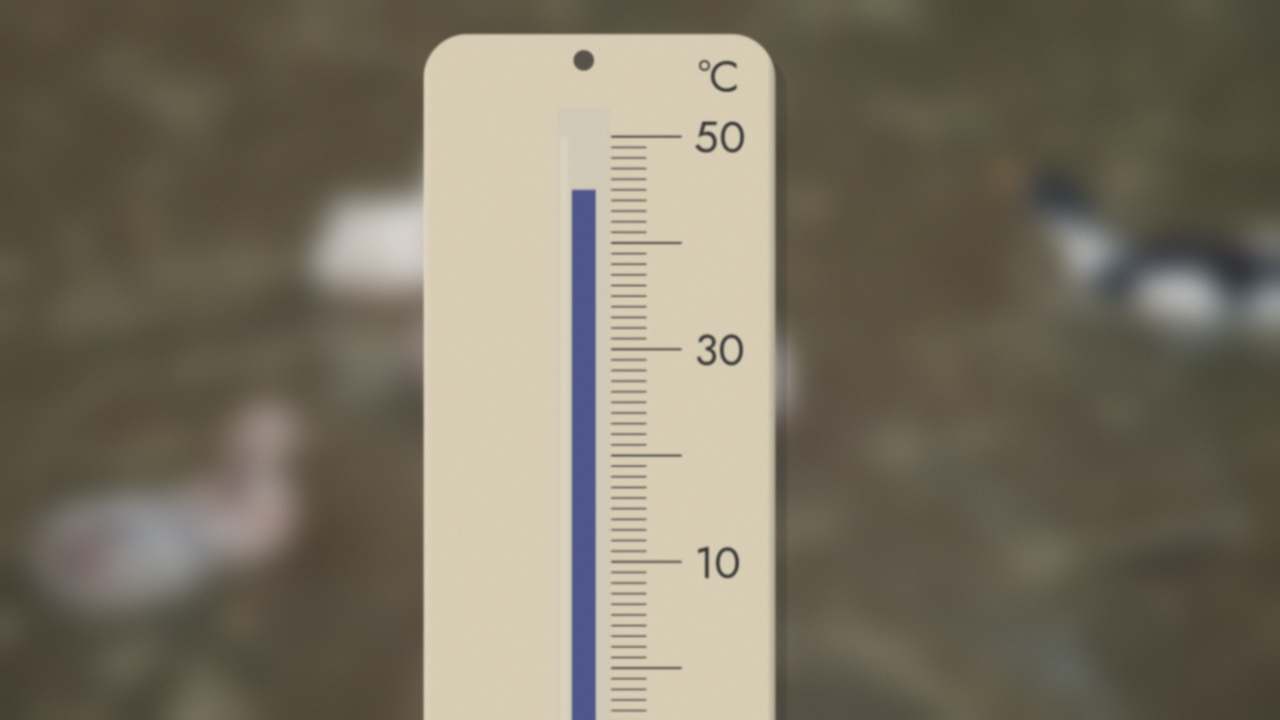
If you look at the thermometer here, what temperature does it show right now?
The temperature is 45 °C
